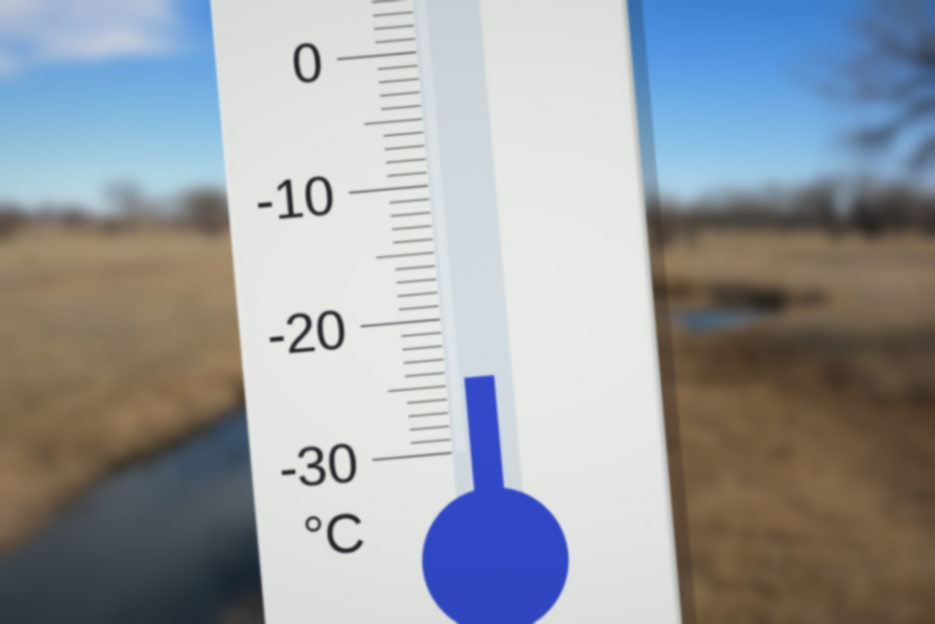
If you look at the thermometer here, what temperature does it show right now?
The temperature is -24.5 °C
